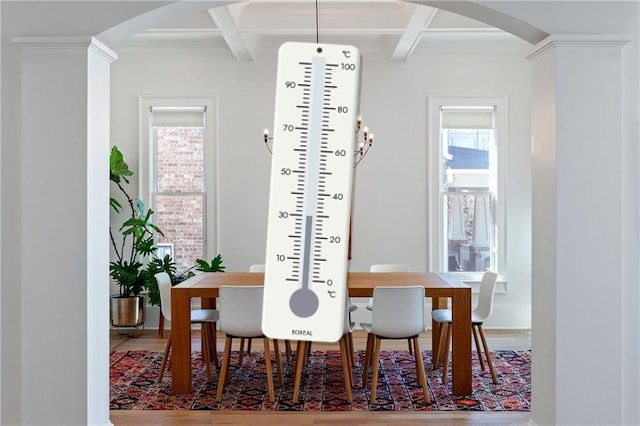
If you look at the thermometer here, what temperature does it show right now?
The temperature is 30 °C
